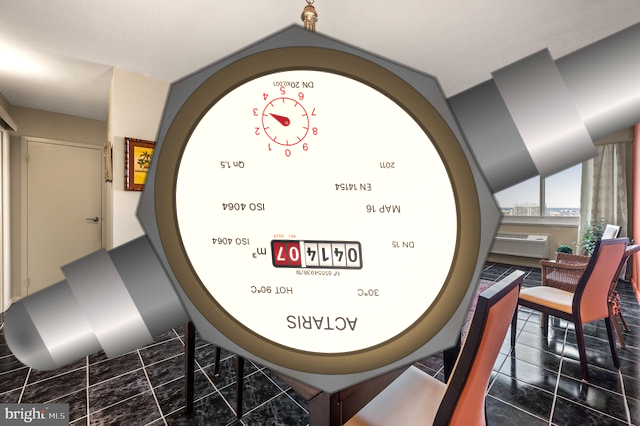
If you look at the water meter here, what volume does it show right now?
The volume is 414.073 m³
